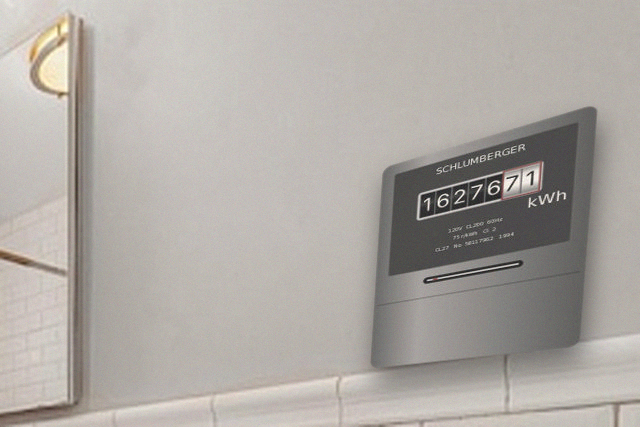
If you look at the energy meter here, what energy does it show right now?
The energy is 16276.71 kWh
